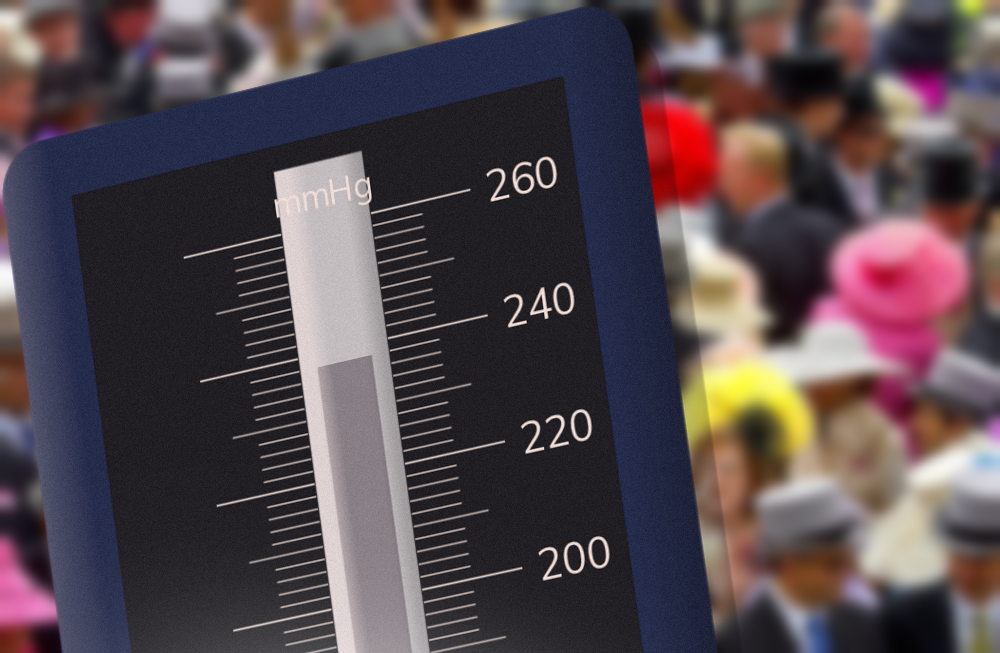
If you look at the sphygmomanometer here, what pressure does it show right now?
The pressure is 238 mmHg
